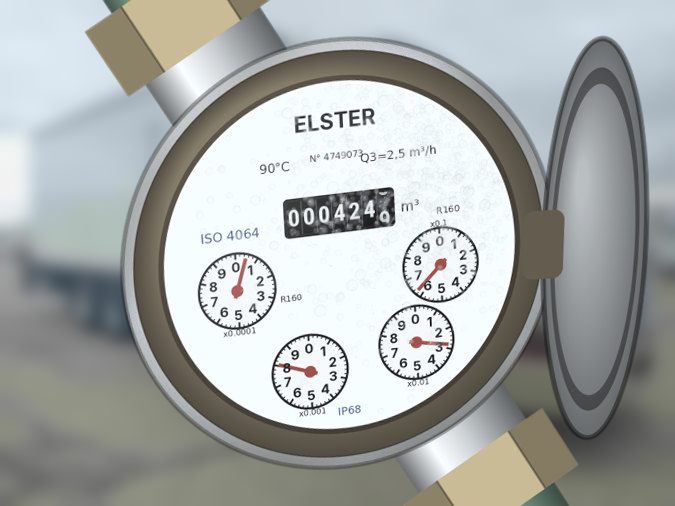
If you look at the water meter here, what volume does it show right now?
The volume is 4248.6280 m³
